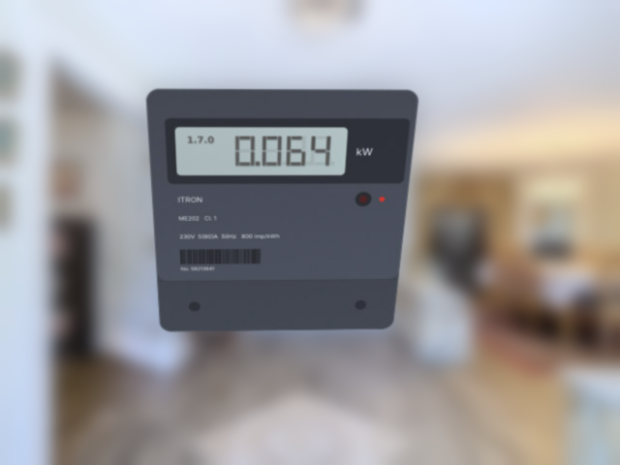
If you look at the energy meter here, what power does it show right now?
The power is 0.064 kW
